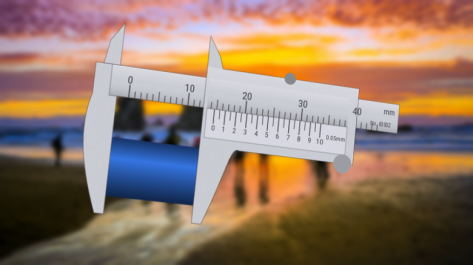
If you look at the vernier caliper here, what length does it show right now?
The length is 14.6 mm
